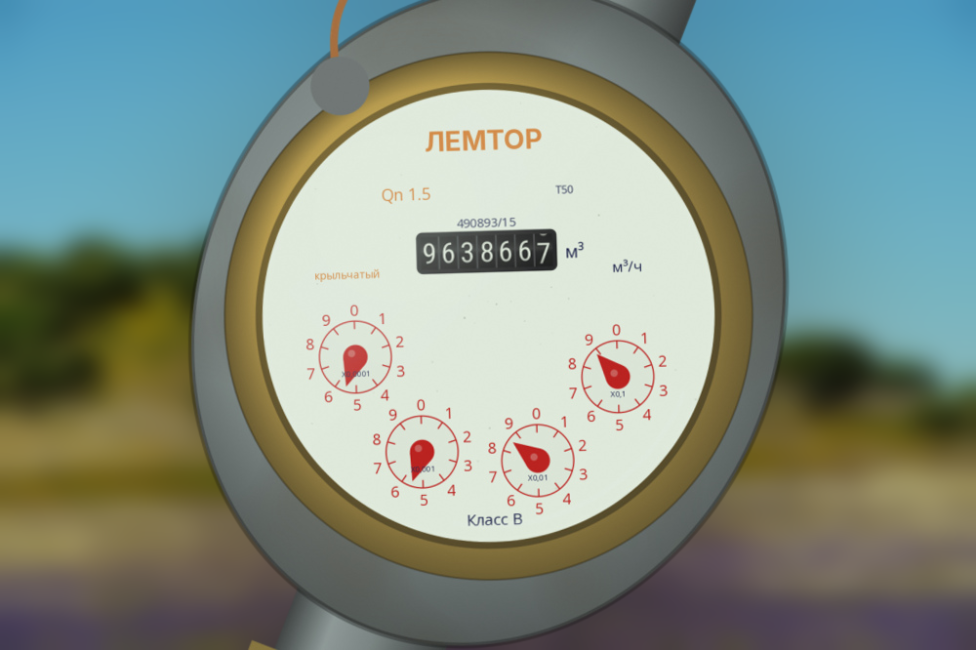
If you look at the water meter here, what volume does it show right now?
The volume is 9638666.8855 m³
